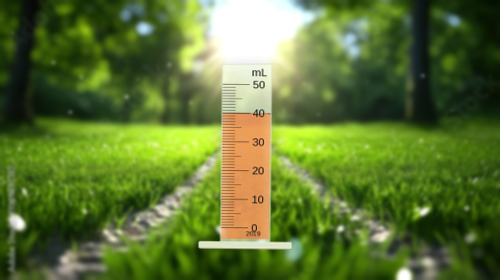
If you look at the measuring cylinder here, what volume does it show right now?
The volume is 40 mL
